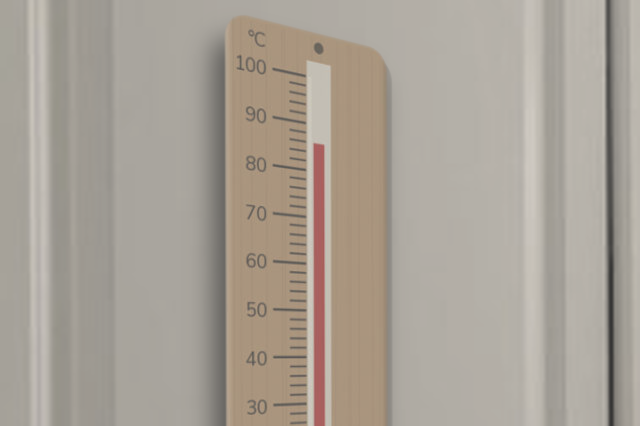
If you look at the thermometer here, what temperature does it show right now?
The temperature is 86 °C
